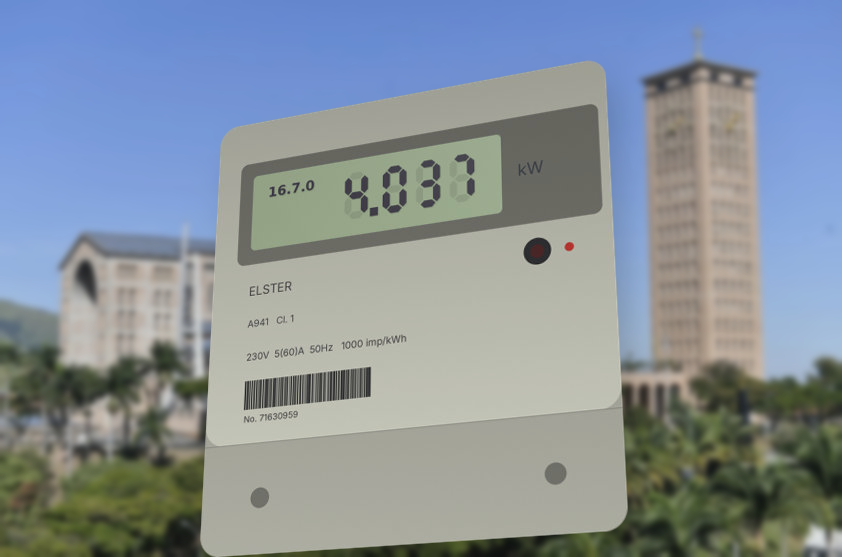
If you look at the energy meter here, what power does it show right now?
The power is 4.037 kW
